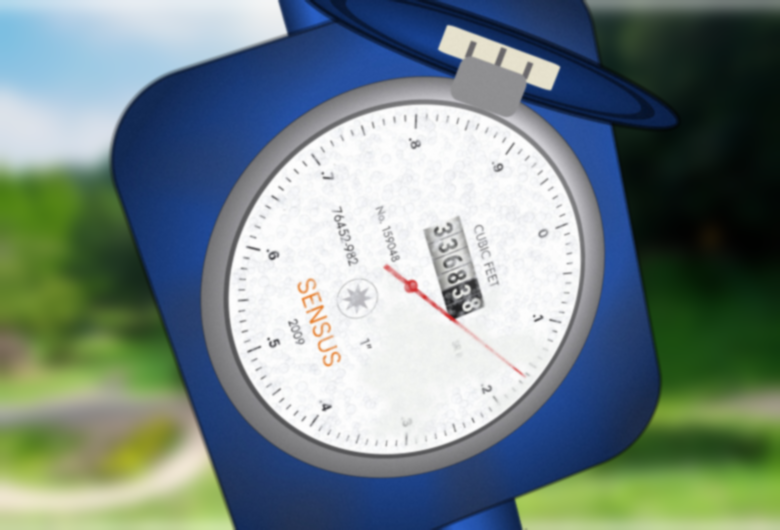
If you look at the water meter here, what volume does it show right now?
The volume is 336838.16 ft³
